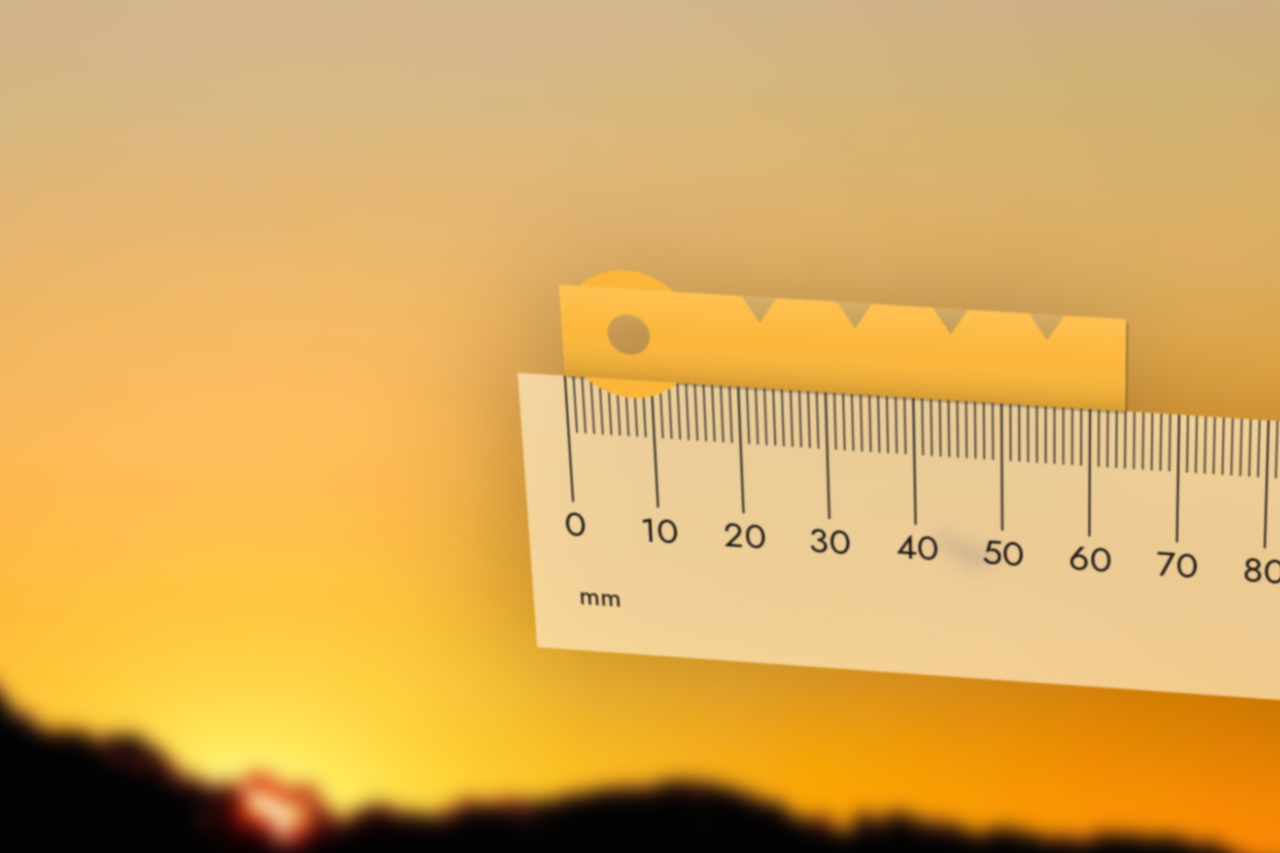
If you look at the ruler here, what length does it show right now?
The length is 64 mm
